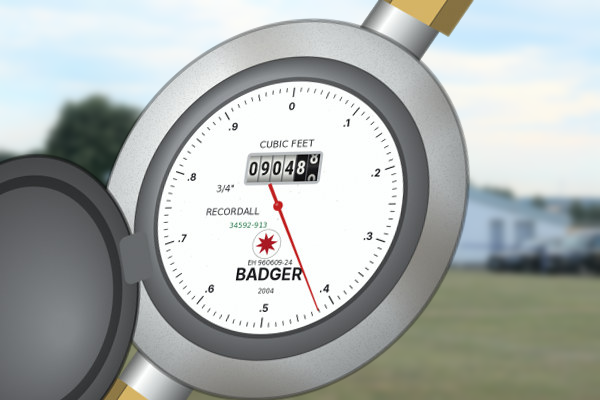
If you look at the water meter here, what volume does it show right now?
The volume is 90488.42 ft³
